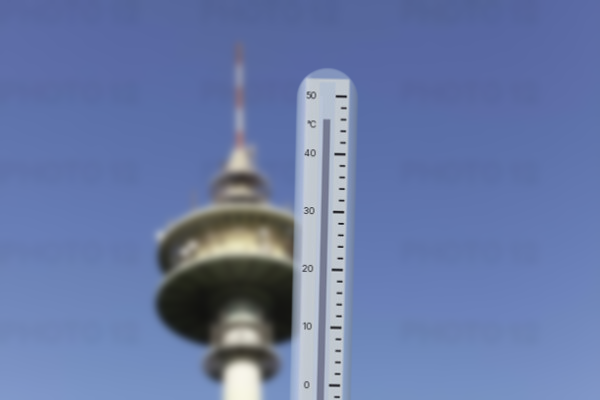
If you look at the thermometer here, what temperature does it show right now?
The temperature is 46 °C
